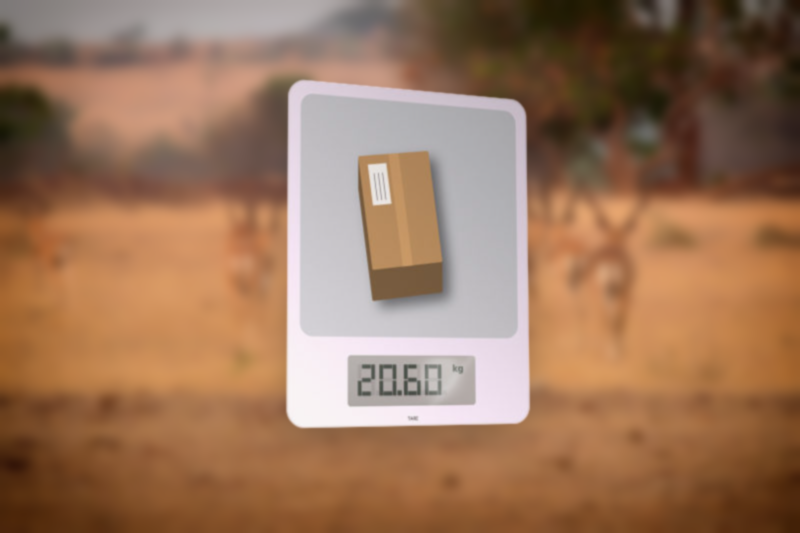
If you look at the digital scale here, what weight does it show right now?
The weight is 20.60 kg
